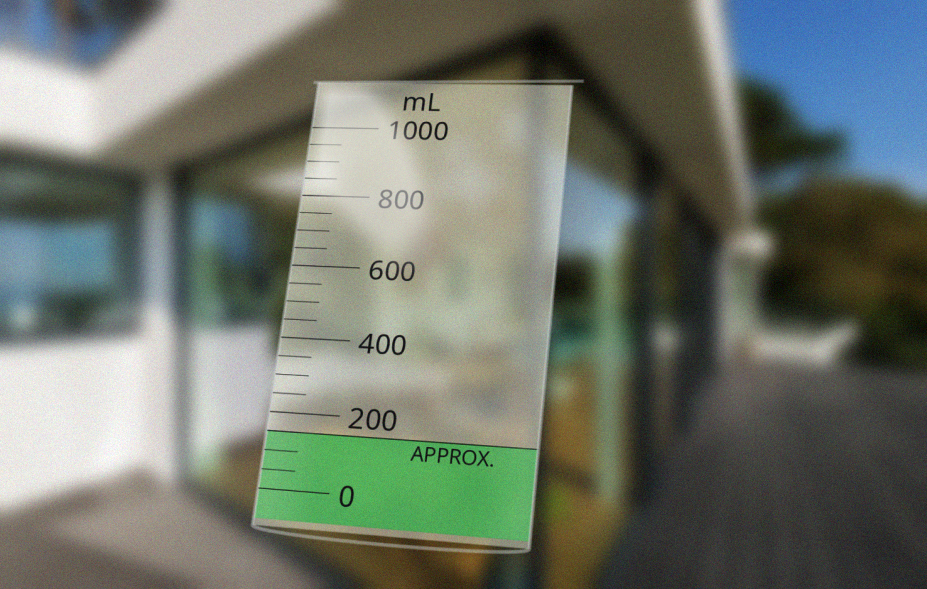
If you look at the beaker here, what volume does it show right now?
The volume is 150 mL
